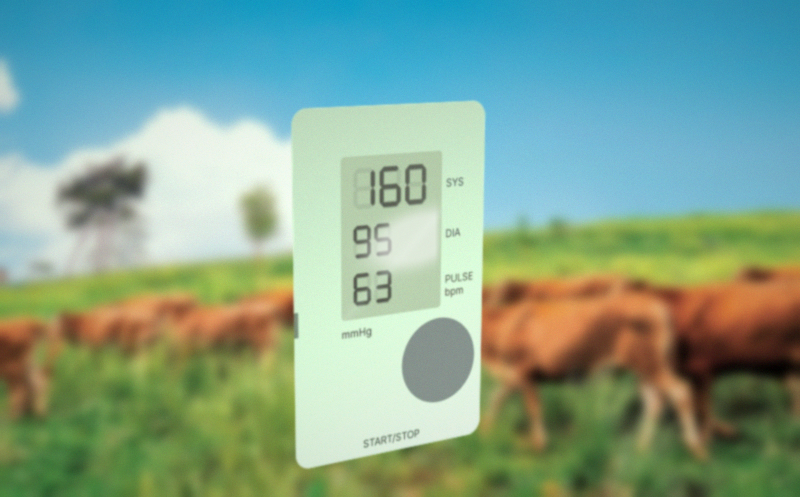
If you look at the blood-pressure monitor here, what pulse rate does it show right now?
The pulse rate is 63 bpm
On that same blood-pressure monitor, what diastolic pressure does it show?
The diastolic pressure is 95 mmHg
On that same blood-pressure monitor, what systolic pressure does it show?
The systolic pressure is 160 mmHg
